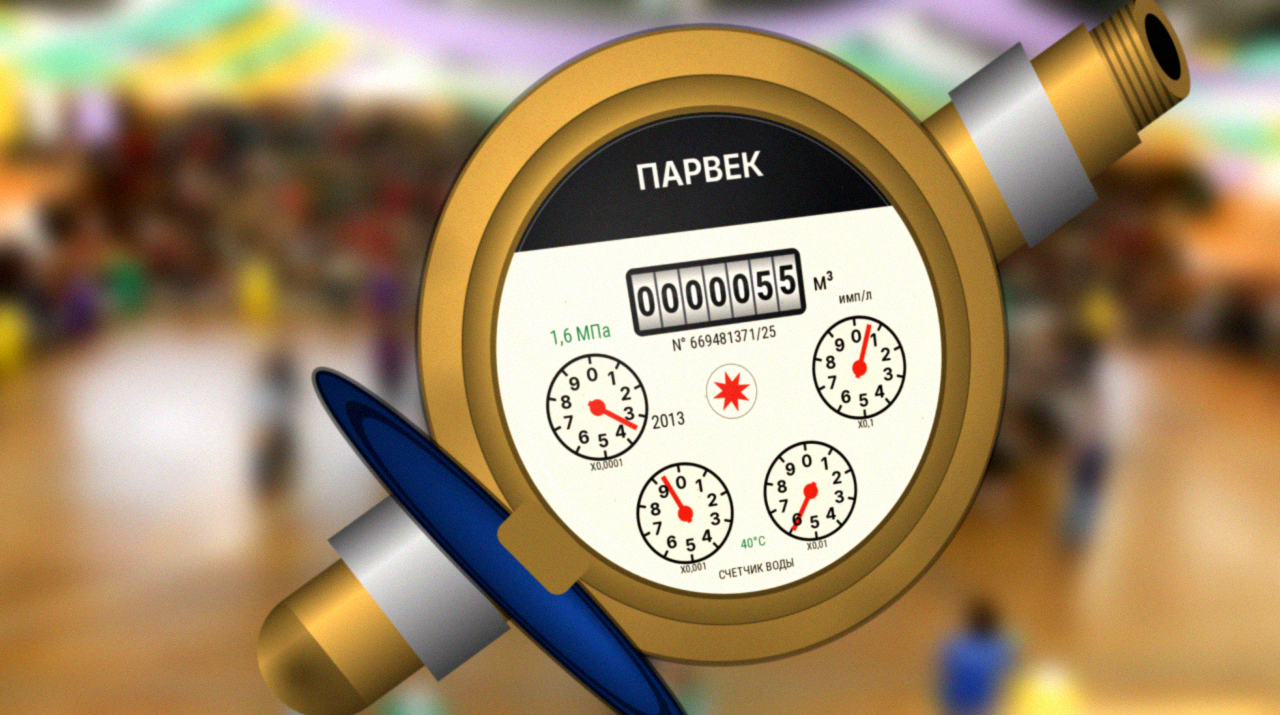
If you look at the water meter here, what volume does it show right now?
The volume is 55.0593 m³
